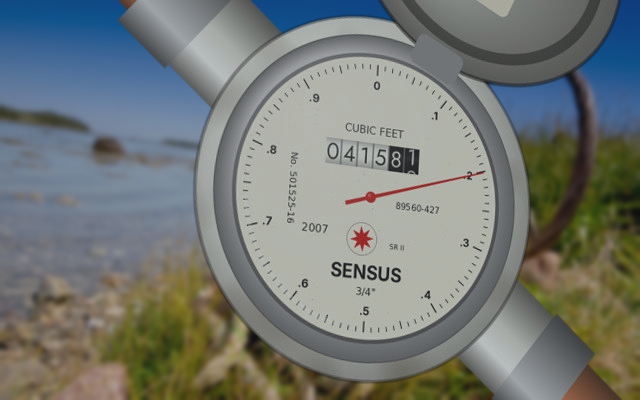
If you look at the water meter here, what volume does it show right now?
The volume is 41581.20 ft³
